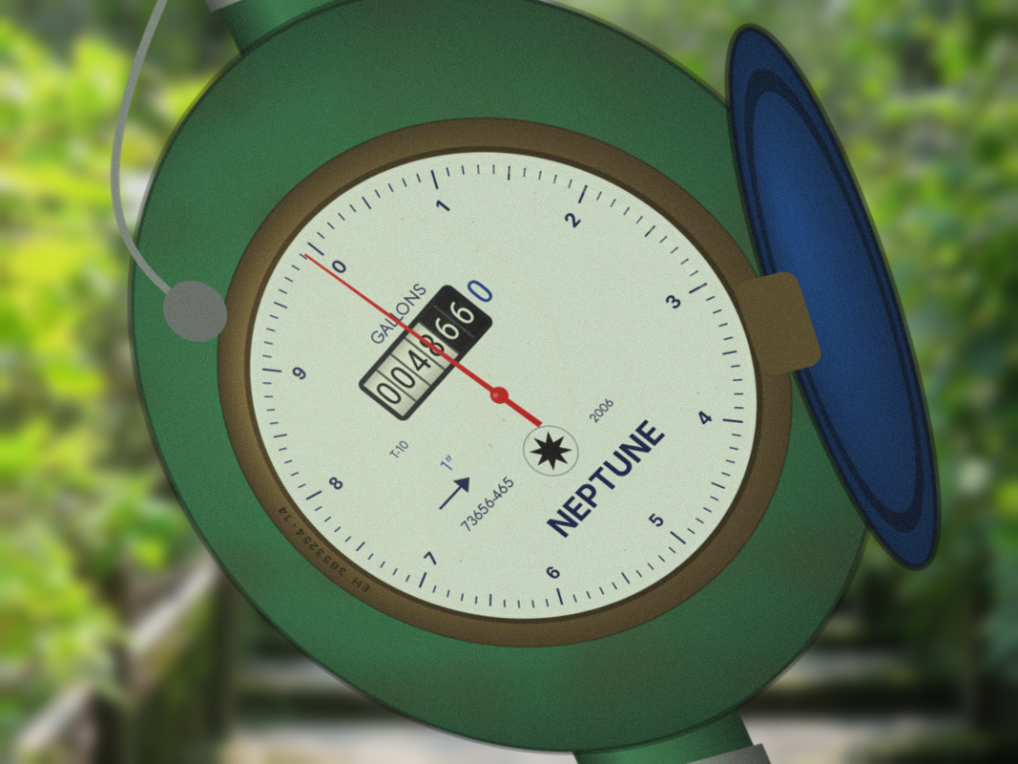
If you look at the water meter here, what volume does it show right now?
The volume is 48659.9 gal
